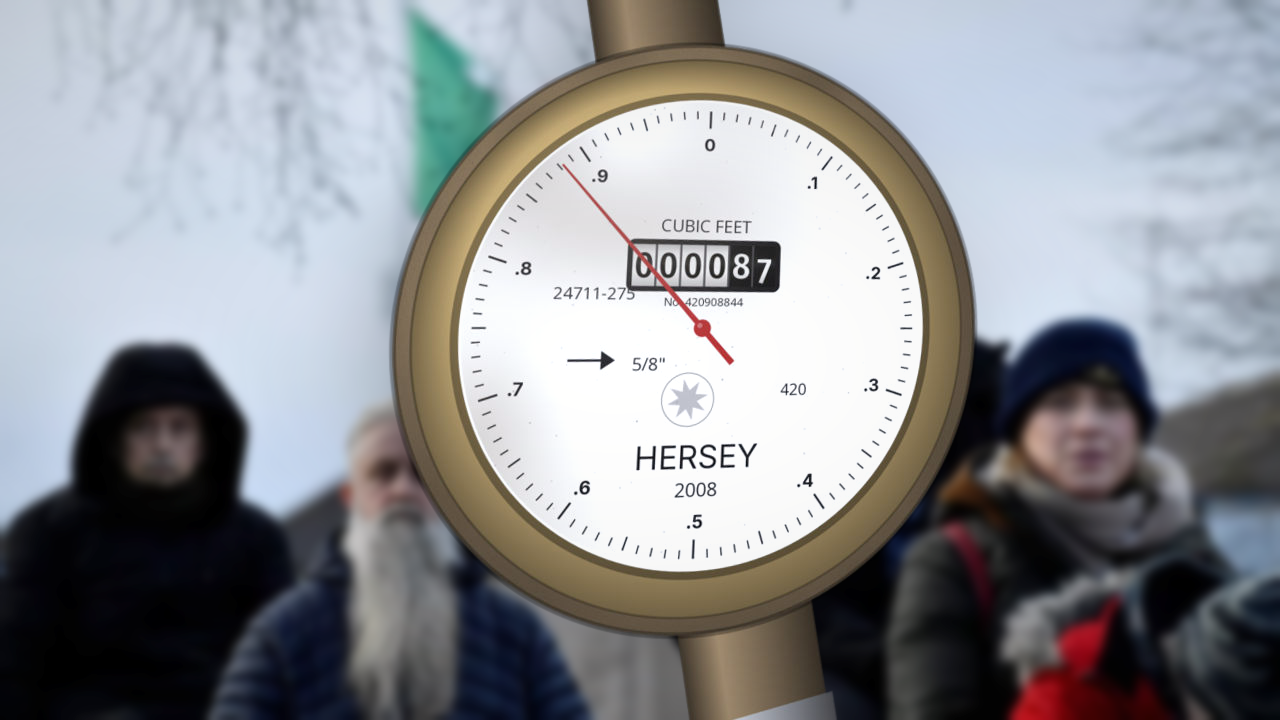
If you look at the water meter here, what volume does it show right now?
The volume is 86.88 ft³
